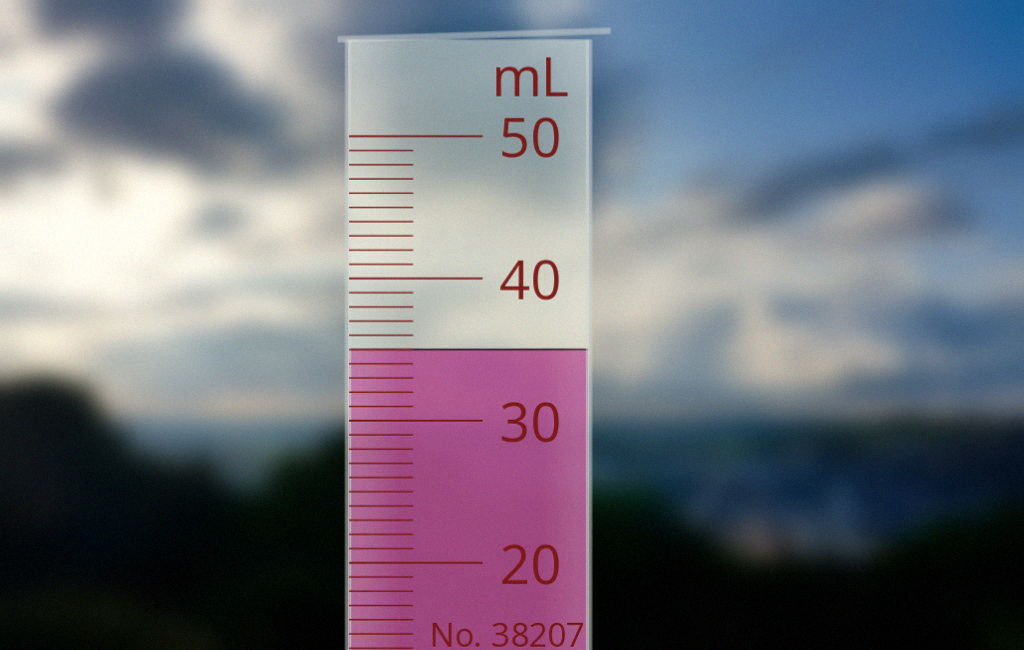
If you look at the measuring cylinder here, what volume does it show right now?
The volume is 35 mL
